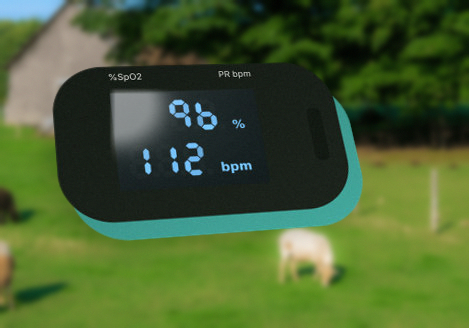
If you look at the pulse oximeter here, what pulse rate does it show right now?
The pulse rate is 112 bpm
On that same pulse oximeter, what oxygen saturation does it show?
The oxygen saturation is 96 %
